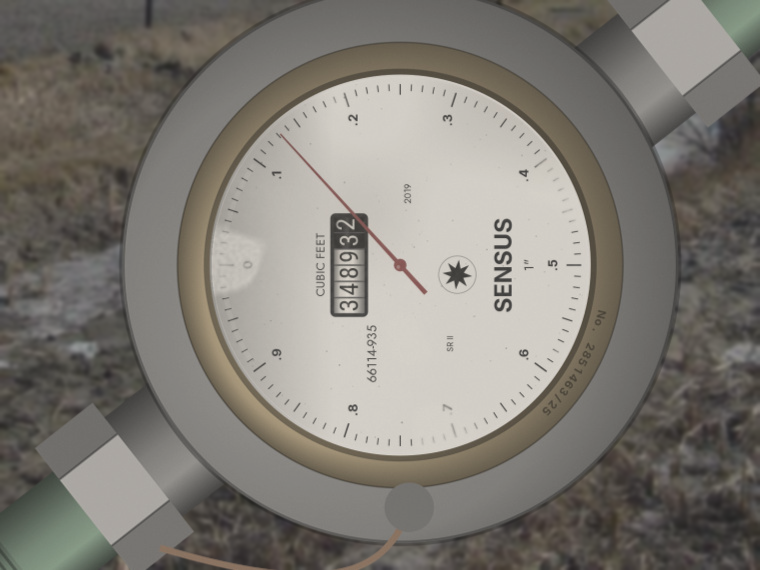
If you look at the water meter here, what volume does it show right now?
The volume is 348932.13 ft³
